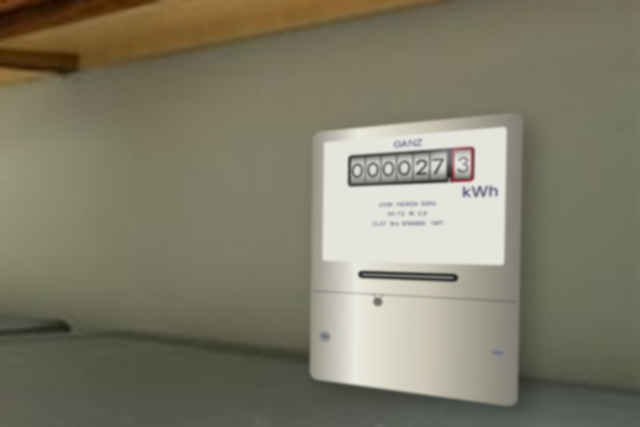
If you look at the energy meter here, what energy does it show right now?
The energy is 27.3 kWh
